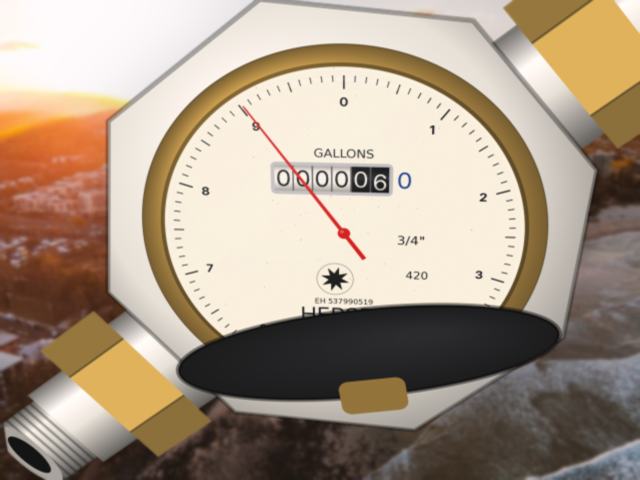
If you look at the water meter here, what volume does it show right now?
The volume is 59.0 gal
